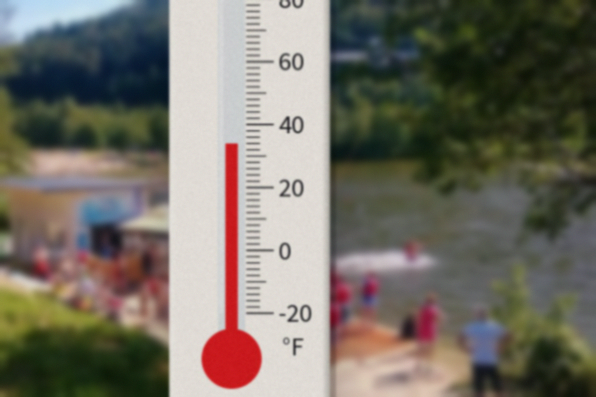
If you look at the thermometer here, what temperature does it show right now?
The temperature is 34 °F
